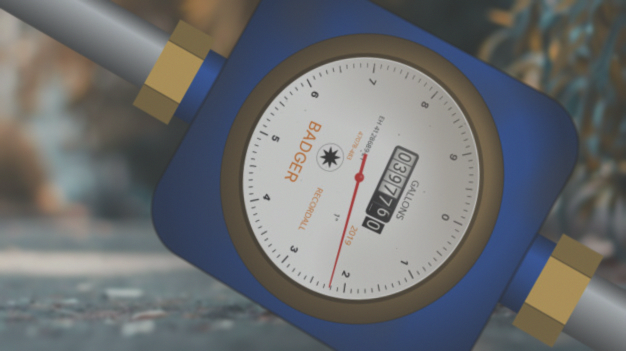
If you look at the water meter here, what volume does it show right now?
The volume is 397762.2 gal
